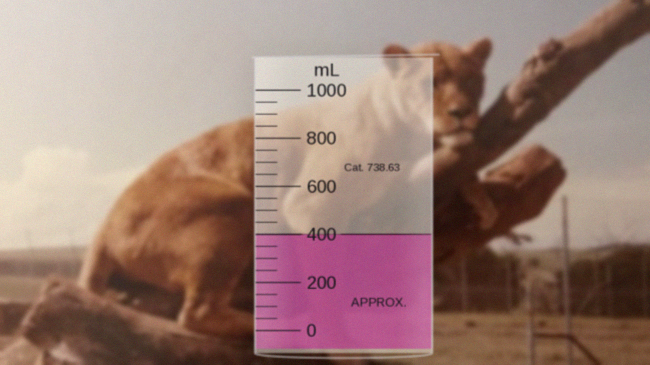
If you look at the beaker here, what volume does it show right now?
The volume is 400 mL
